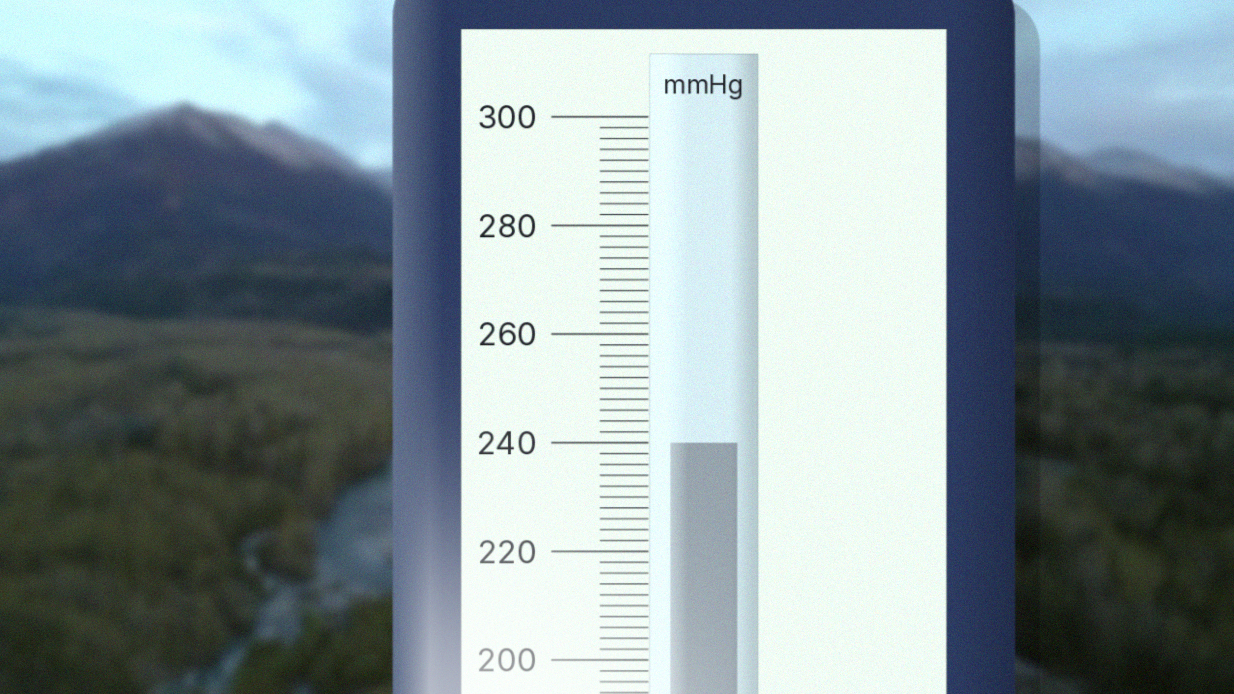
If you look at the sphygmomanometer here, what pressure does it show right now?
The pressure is 240 mmHg
